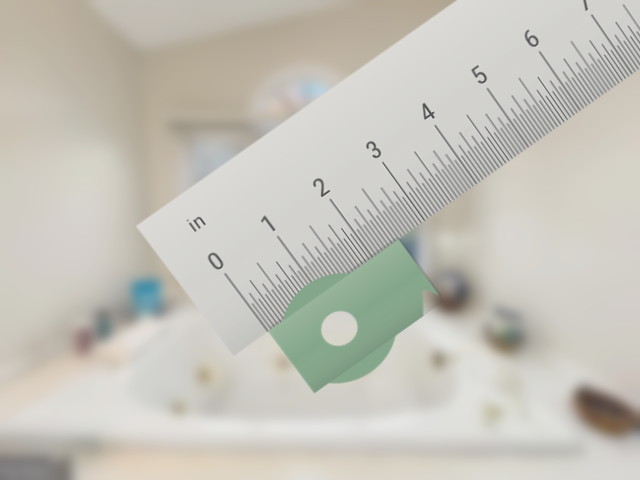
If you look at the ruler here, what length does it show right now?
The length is 2.5 in
